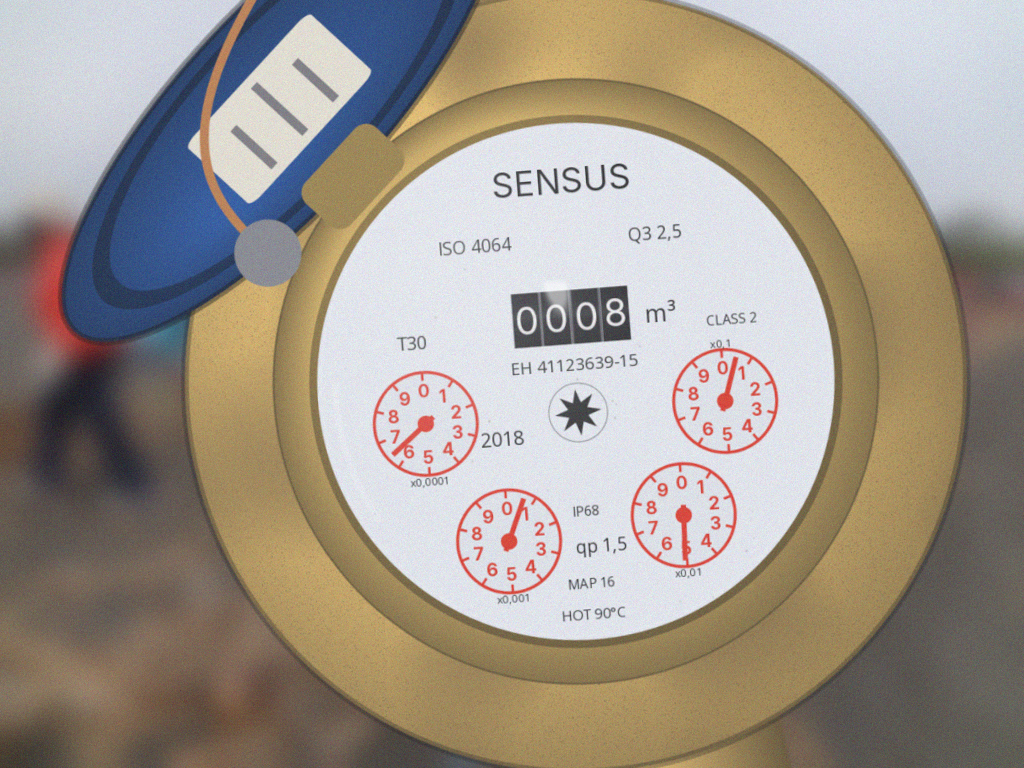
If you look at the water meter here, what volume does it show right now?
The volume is 8.0506 m³
